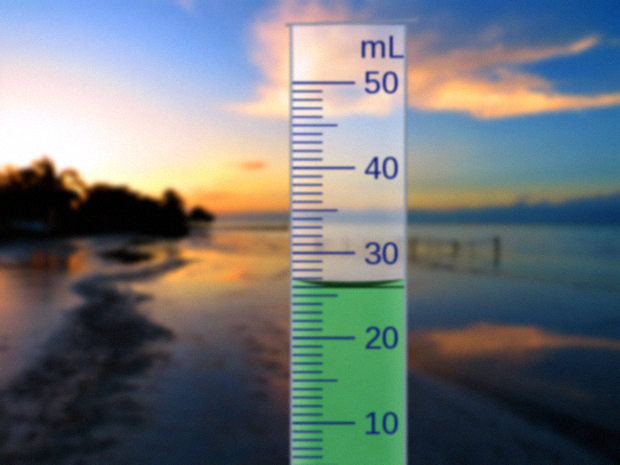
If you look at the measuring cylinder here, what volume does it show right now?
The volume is 26 mL
